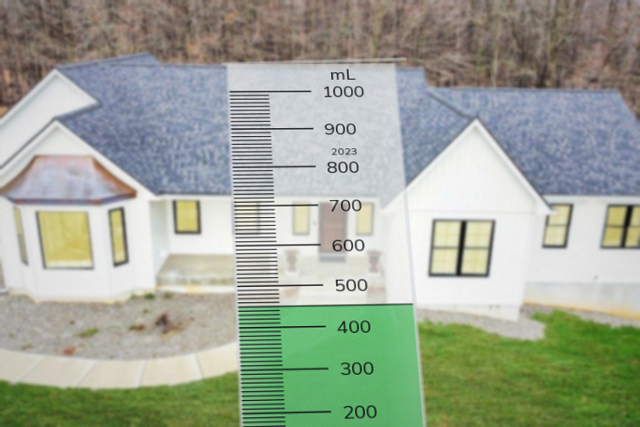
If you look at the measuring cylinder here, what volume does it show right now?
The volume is 450 mL
